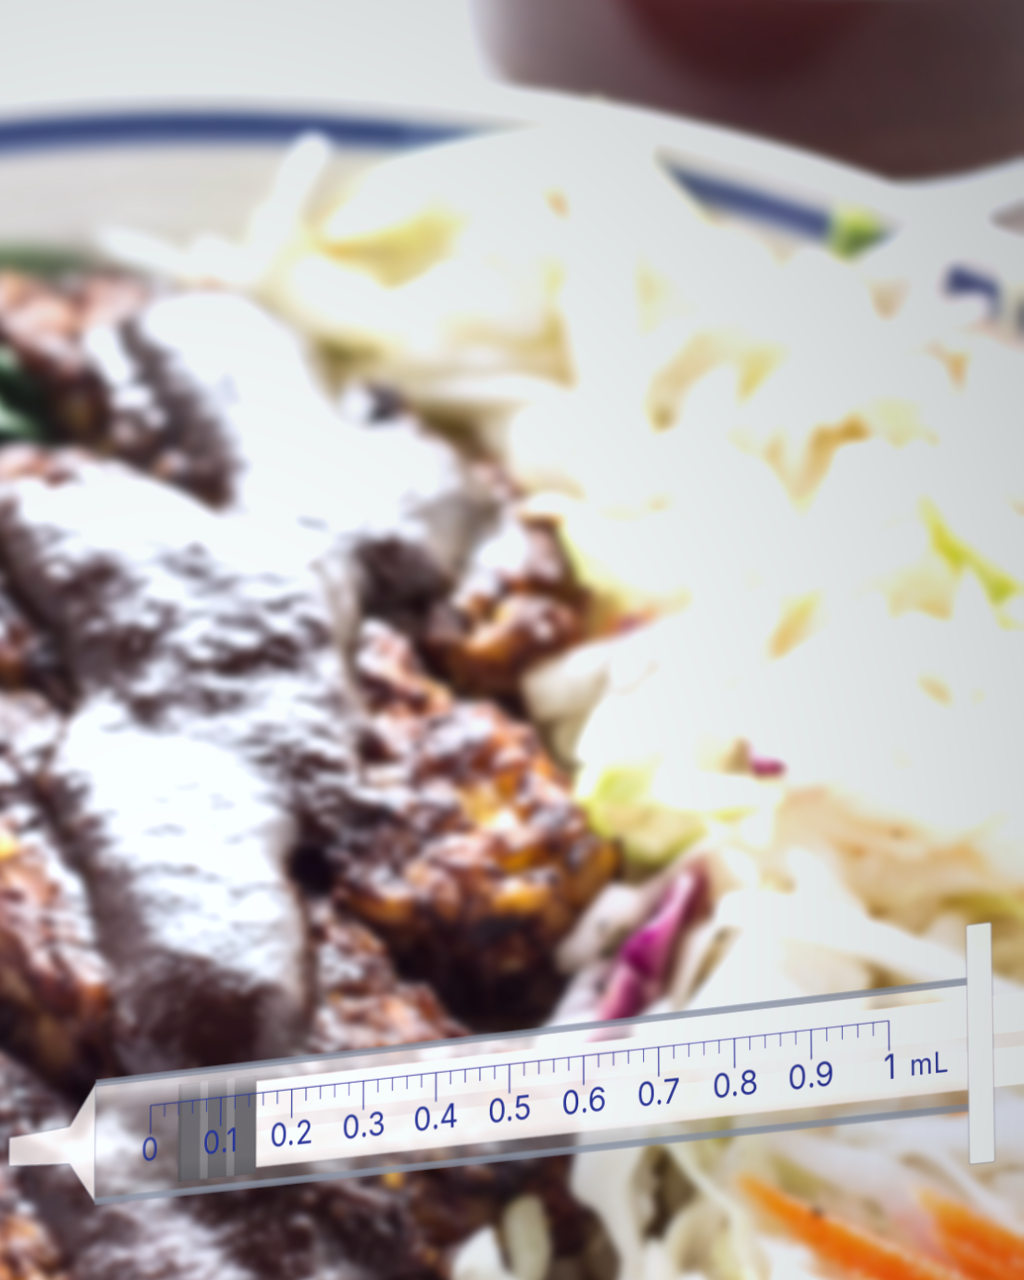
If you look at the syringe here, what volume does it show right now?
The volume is 0.04 mL
